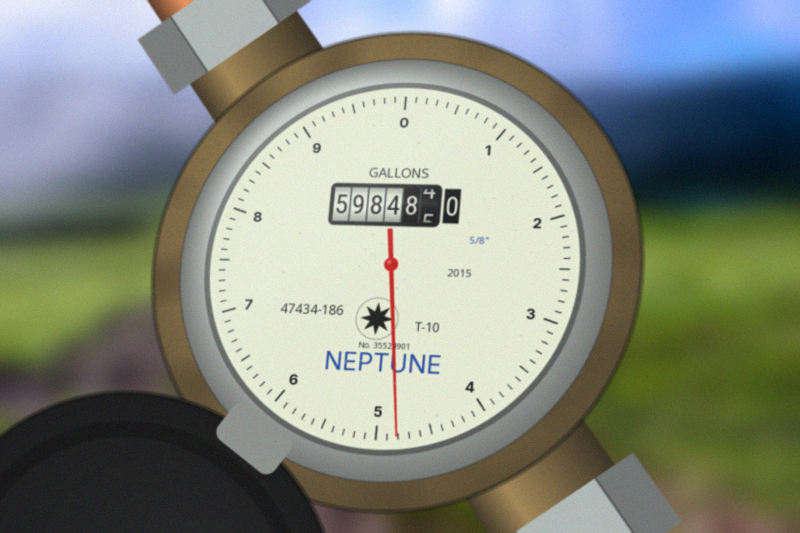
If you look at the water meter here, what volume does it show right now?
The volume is 5984844.8 gal
